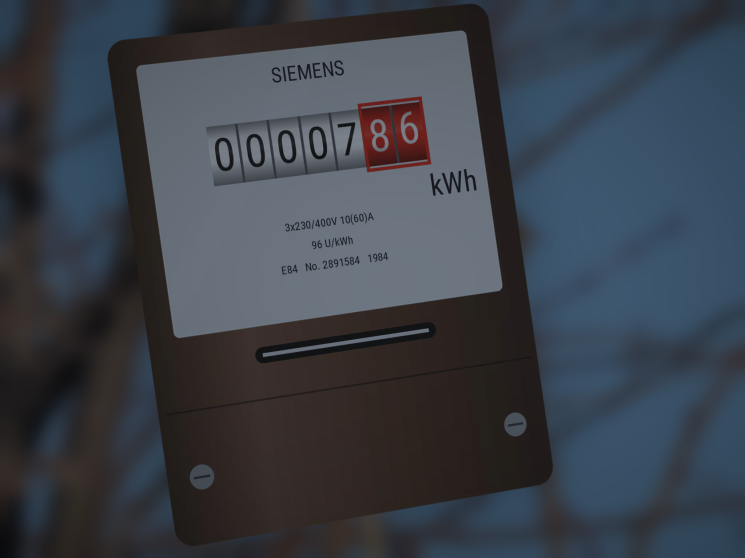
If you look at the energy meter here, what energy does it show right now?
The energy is 7.86 kWh
